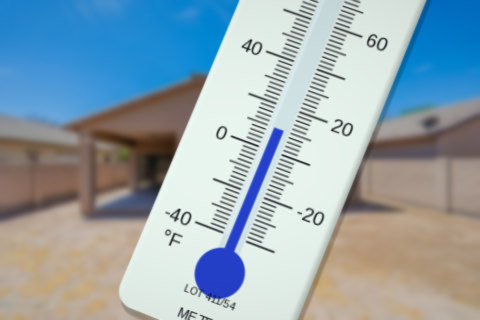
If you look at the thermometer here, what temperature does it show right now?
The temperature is 10 °F
